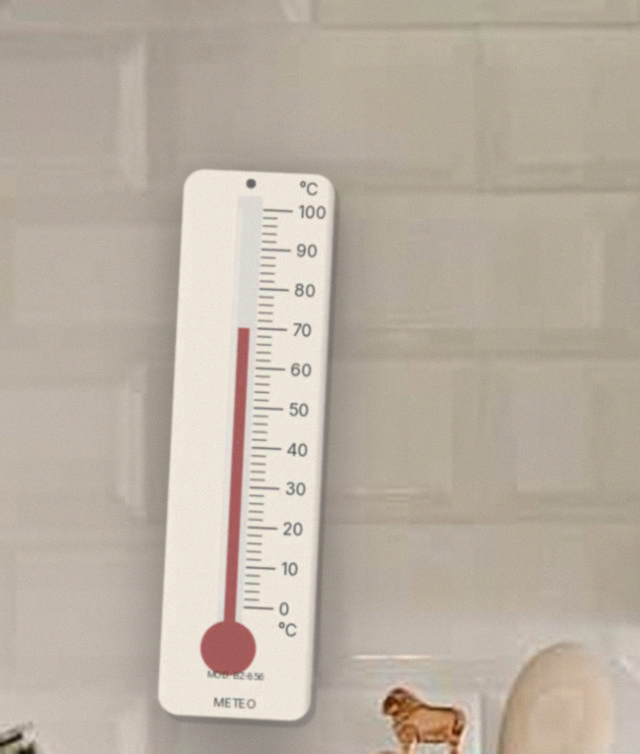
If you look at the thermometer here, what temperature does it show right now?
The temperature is 70 °C
